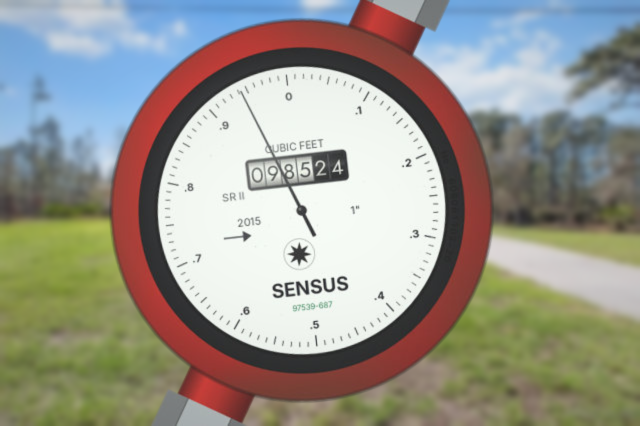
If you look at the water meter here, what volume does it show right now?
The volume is 98523.94 ft³
